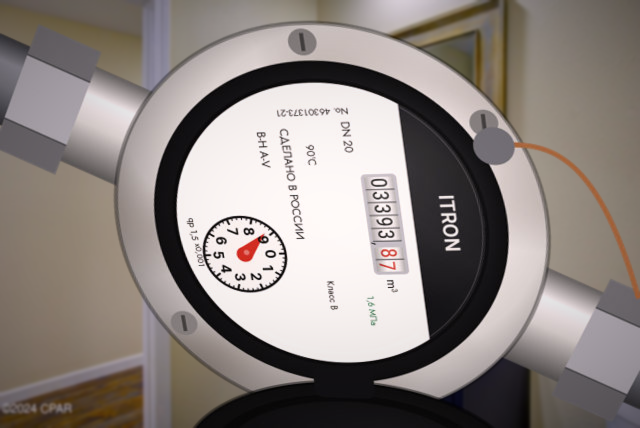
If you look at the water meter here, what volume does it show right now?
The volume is 3393.868 m³
